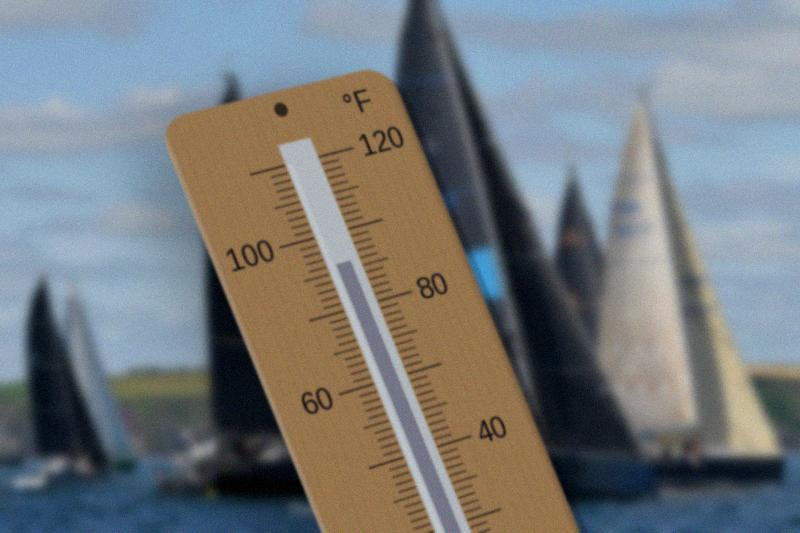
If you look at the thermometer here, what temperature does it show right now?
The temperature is 92 °F
